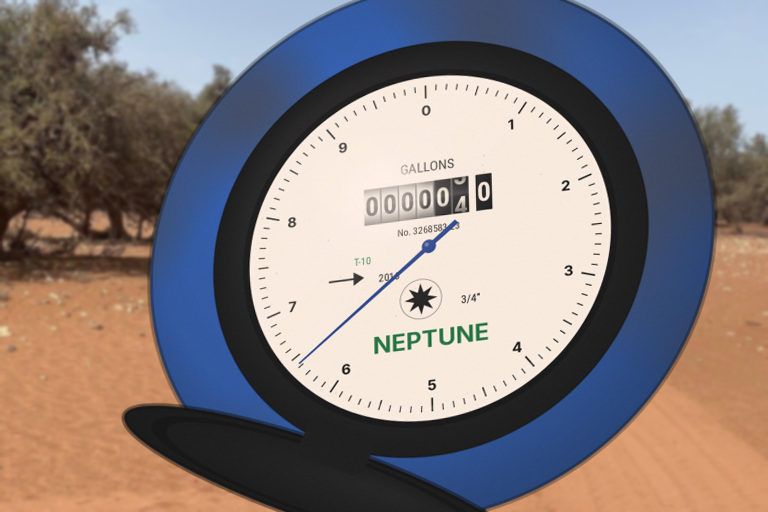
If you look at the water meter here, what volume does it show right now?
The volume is 36.4 gal
